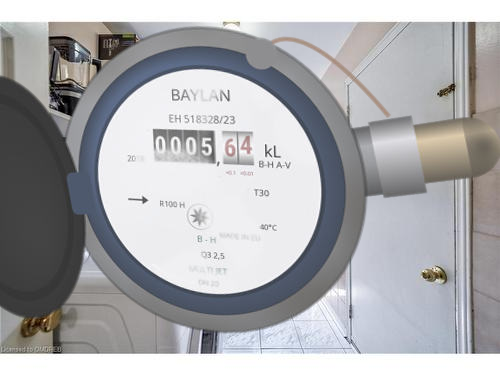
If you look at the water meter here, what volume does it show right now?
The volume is 5.64 kL
